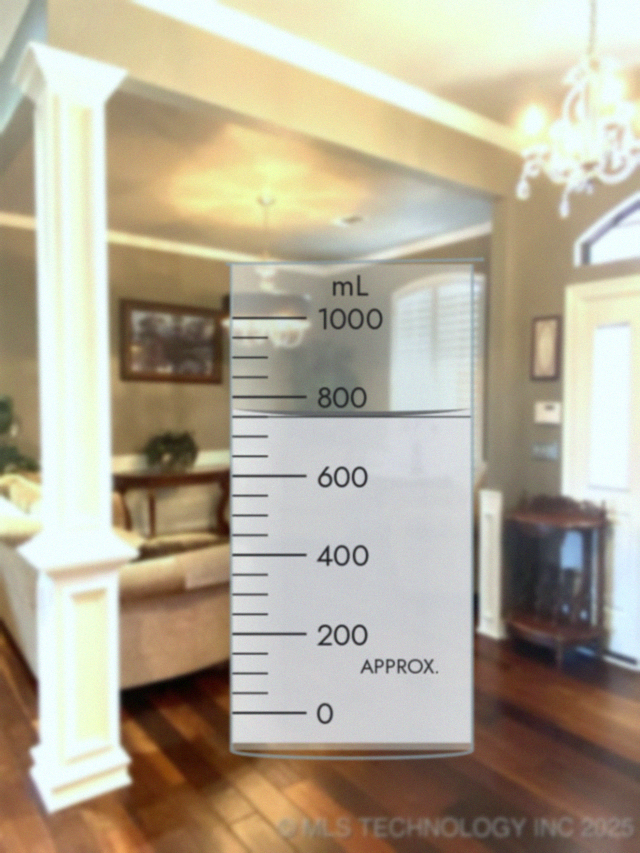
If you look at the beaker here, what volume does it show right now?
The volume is 750 mL
